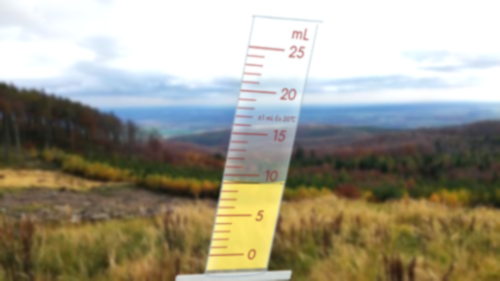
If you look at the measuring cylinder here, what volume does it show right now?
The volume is 9 mL
